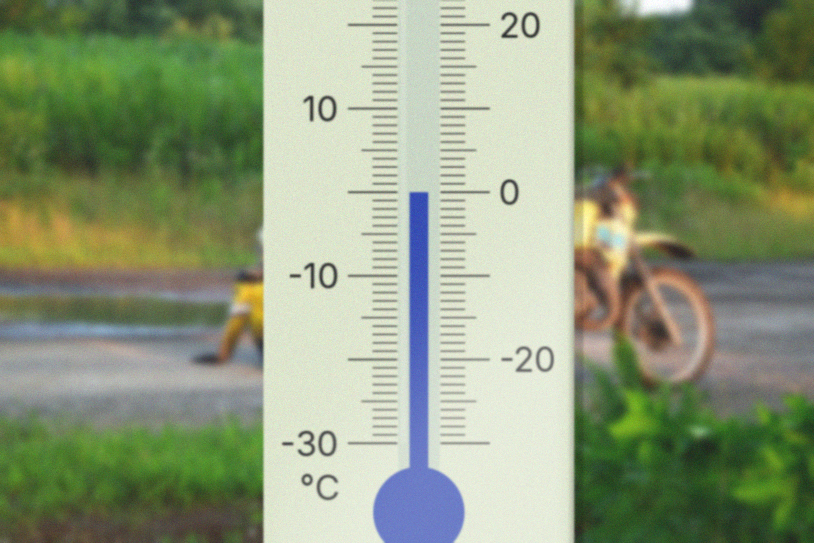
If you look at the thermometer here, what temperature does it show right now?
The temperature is 0 °C
